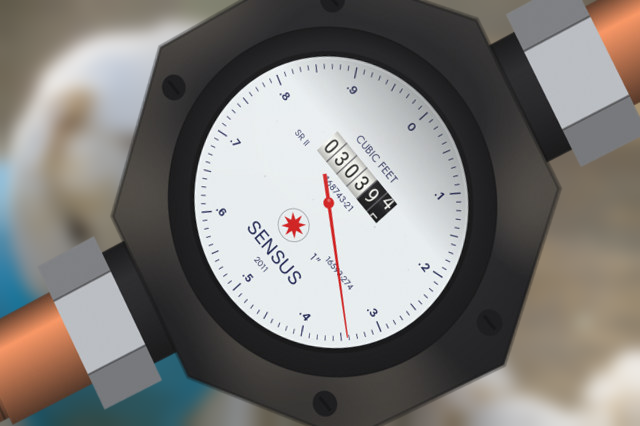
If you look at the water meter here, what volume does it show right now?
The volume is 30394.34 ft³
